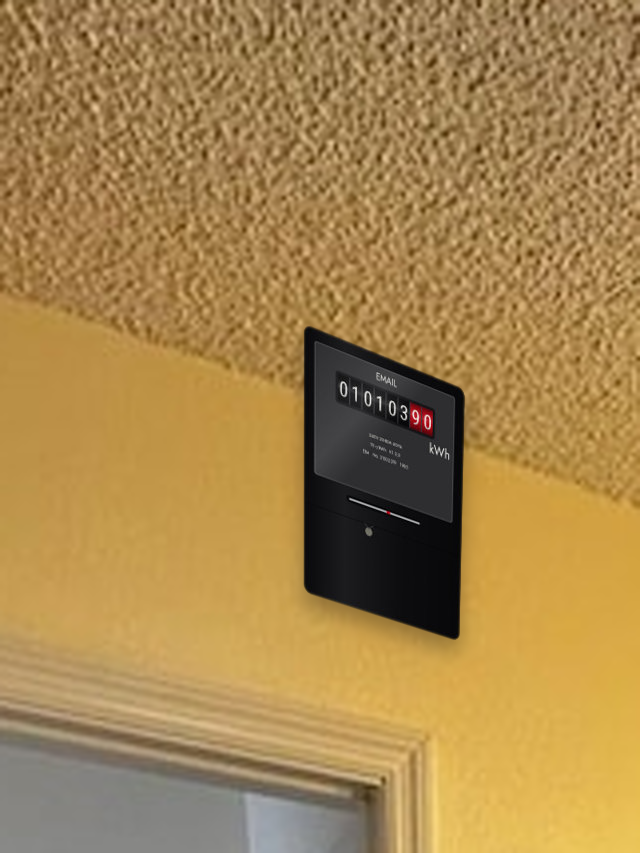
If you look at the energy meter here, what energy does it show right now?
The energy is 10103.90 kWh
